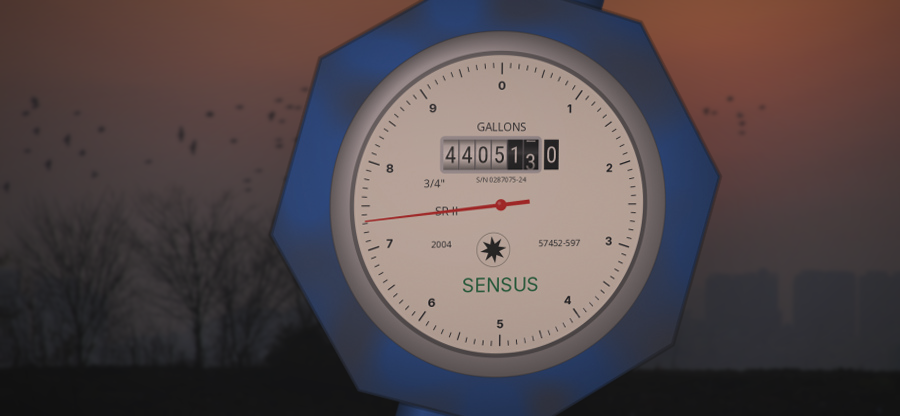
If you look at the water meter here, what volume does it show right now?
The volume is 4405127.3 gal
